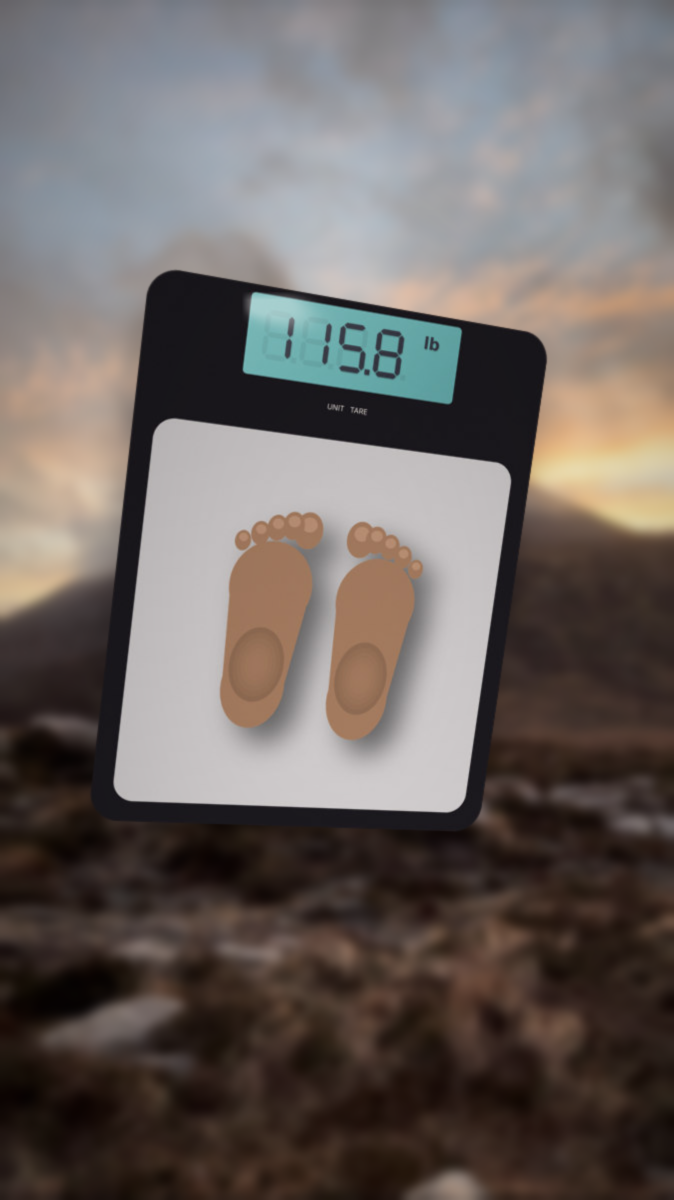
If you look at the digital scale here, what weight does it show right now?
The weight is 115.8 lb
